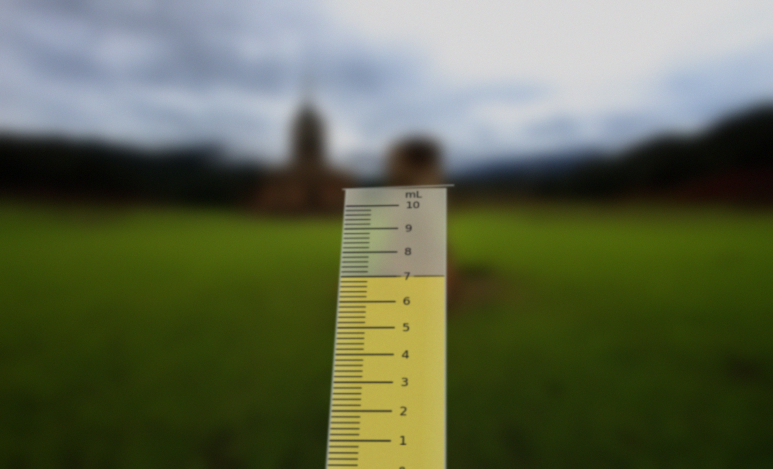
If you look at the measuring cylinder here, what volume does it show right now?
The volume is 7 mL
